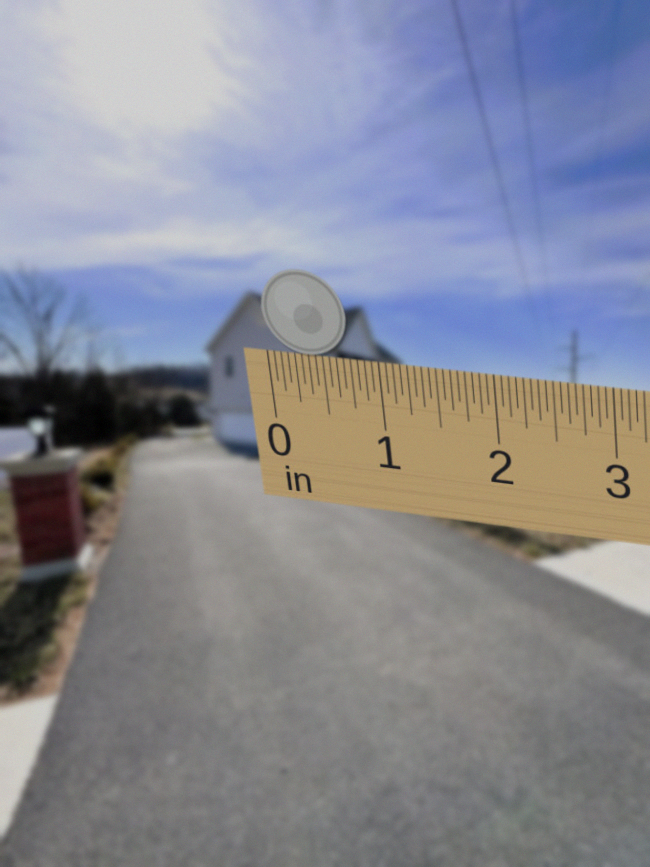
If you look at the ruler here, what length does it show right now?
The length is 0.75 in
